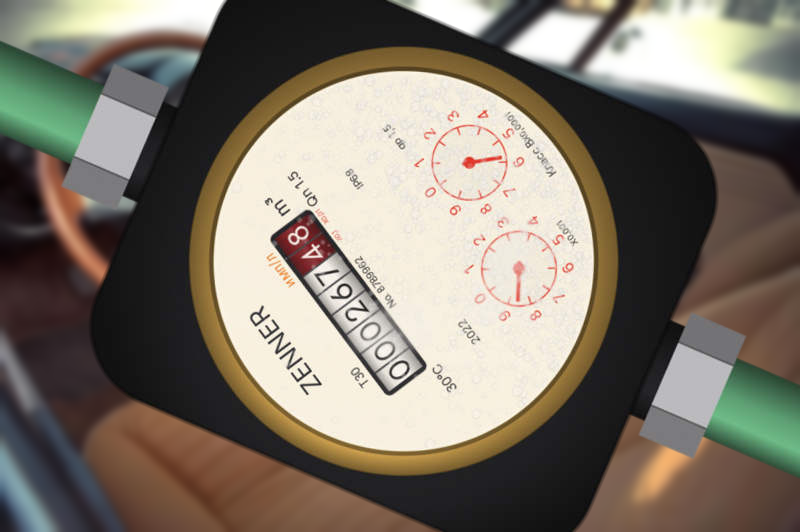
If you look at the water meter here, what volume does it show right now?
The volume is 267.4885 m³
